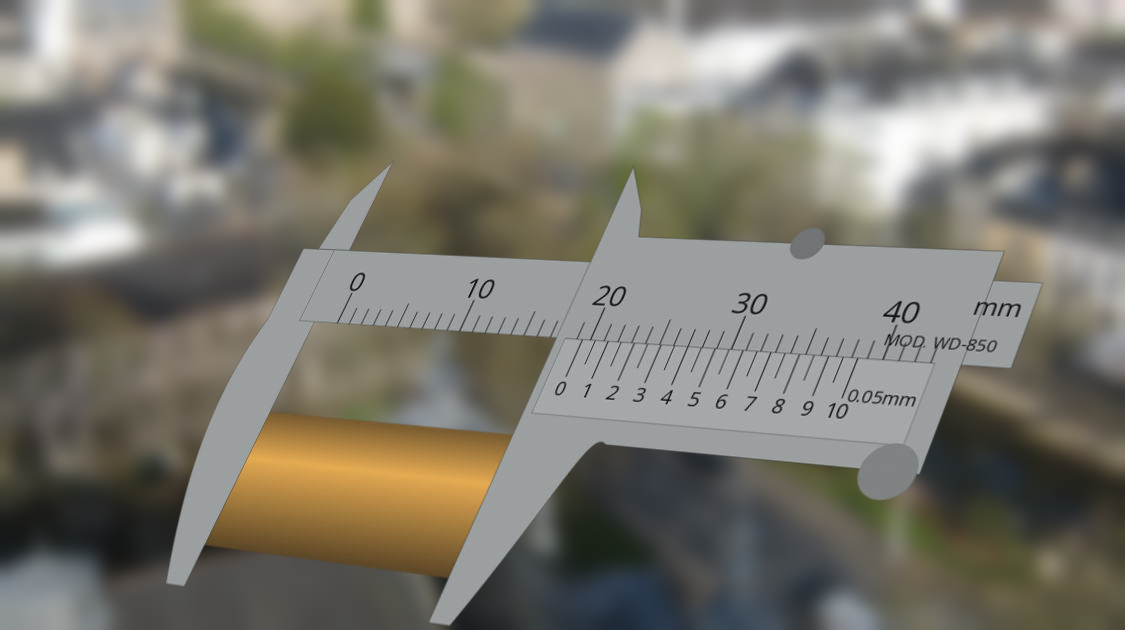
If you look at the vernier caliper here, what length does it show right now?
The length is 19.4 mm
